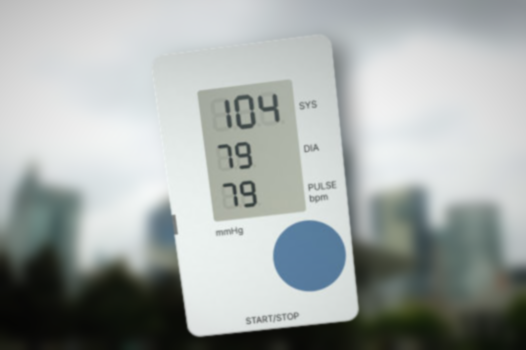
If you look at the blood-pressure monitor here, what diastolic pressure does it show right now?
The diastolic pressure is 79 mmHg
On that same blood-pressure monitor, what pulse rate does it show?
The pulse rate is 79 bpm
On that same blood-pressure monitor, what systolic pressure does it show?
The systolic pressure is 104 mmHg
